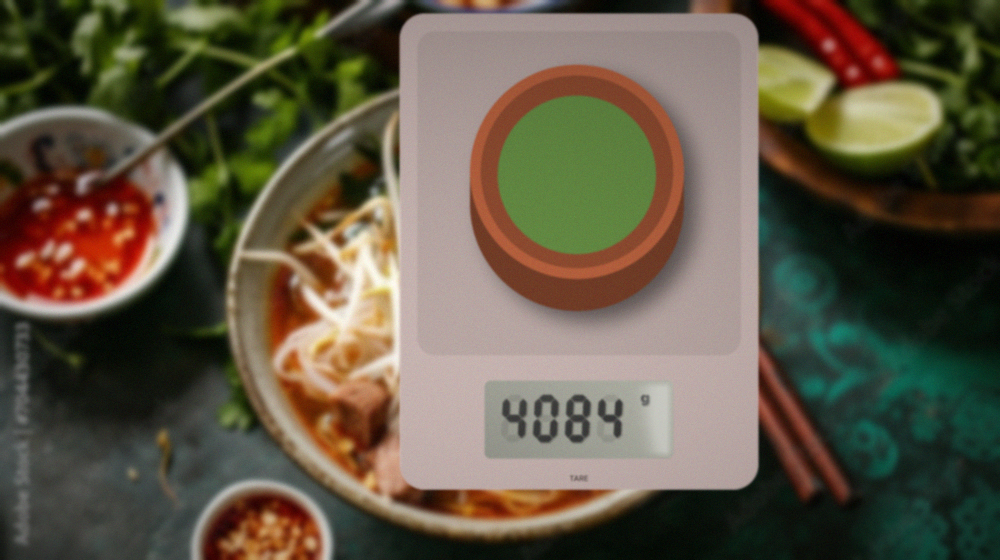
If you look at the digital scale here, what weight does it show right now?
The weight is 4084 g
